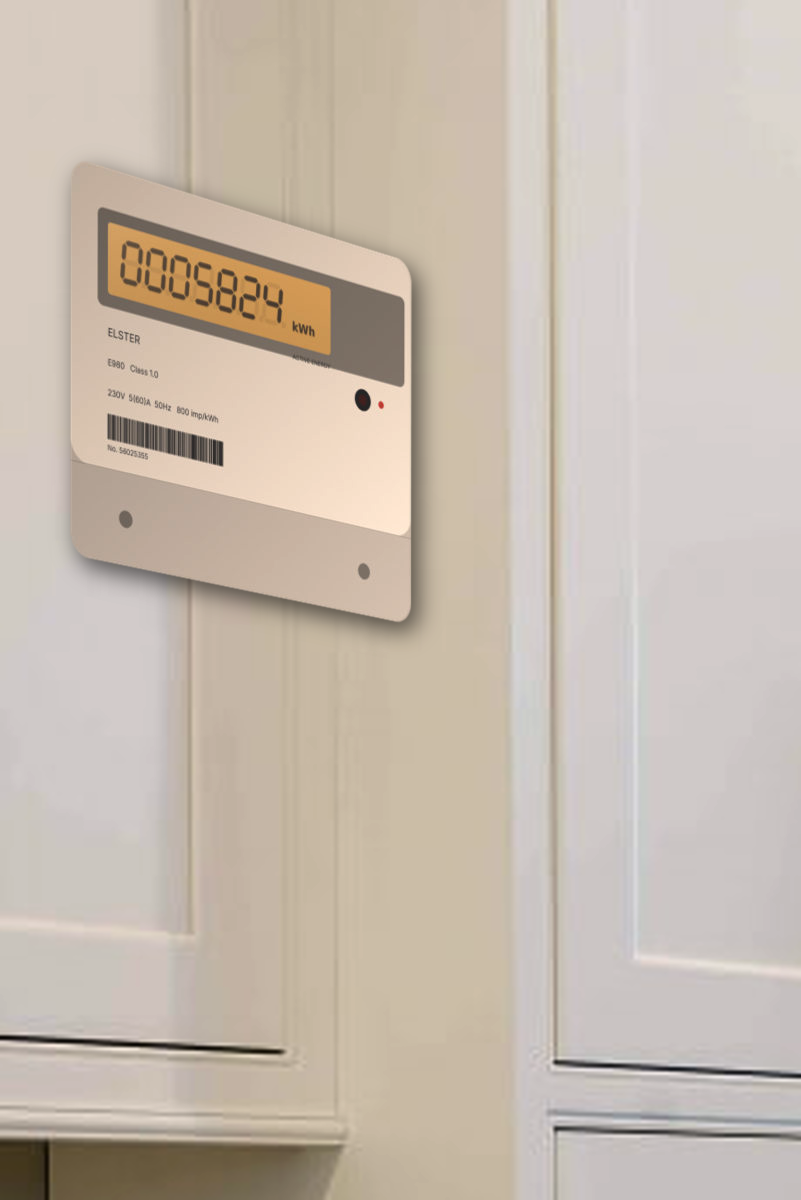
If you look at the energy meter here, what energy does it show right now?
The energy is 5824 kWh
